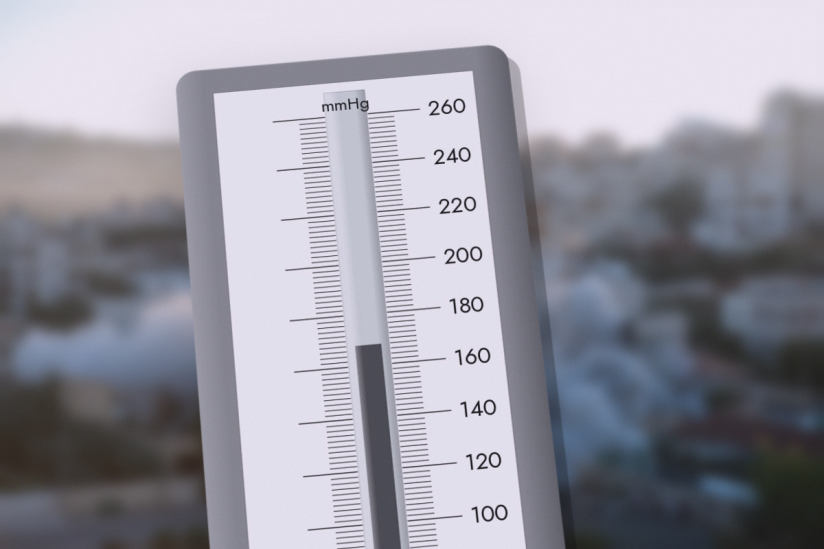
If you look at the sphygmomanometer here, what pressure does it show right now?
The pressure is 168 mmHg
